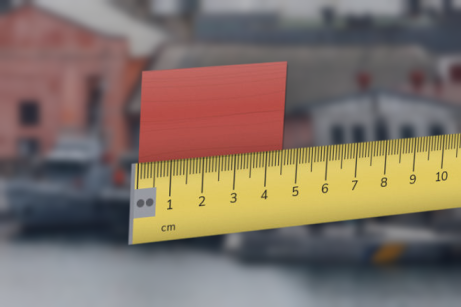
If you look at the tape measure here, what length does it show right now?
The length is 4.5 cm
